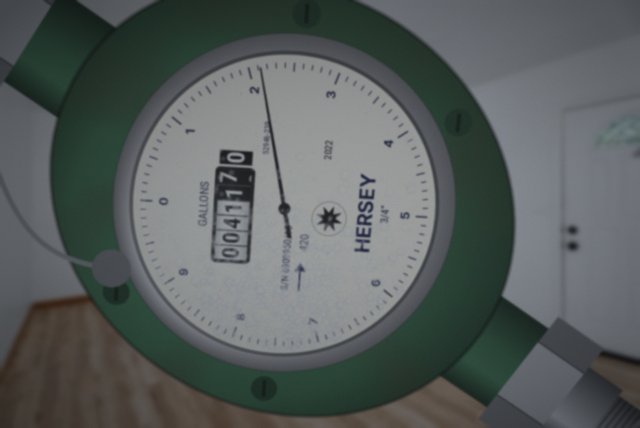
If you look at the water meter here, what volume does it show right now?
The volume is 41172.1 gal
